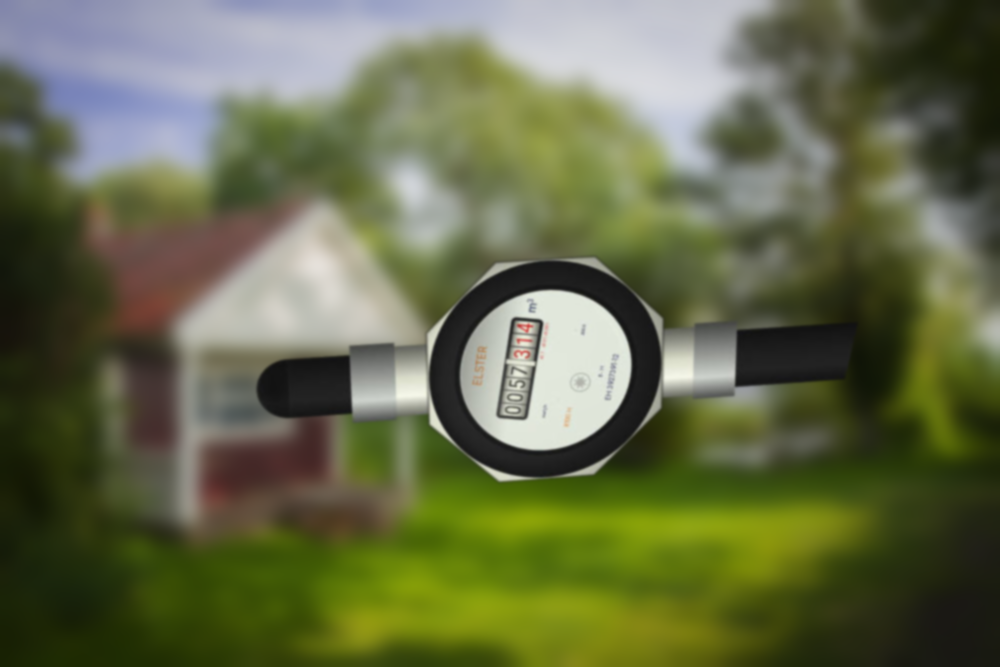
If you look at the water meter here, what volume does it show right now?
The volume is 57.314 m³
